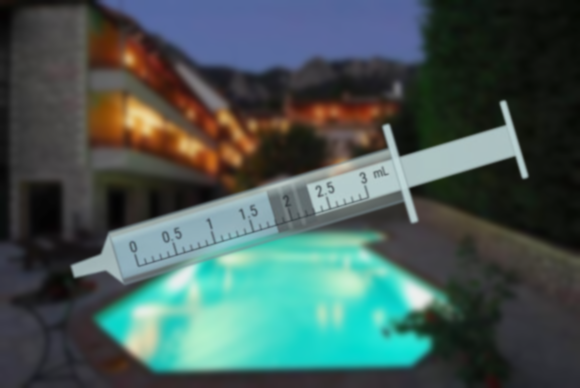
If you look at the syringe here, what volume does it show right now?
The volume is 1.8 mL
